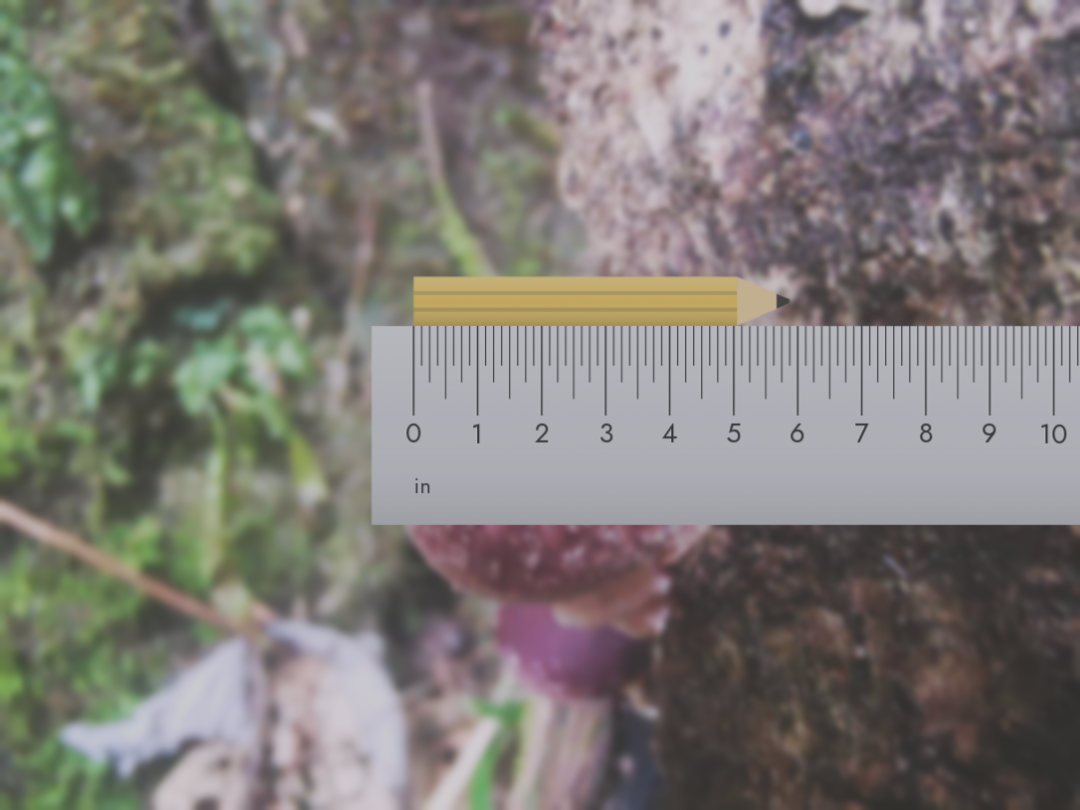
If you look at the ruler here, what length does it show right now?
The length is 5.875 in
